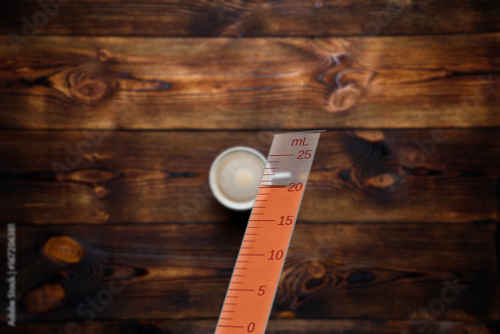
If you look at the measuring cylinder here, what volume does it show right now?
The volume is 20 mL
